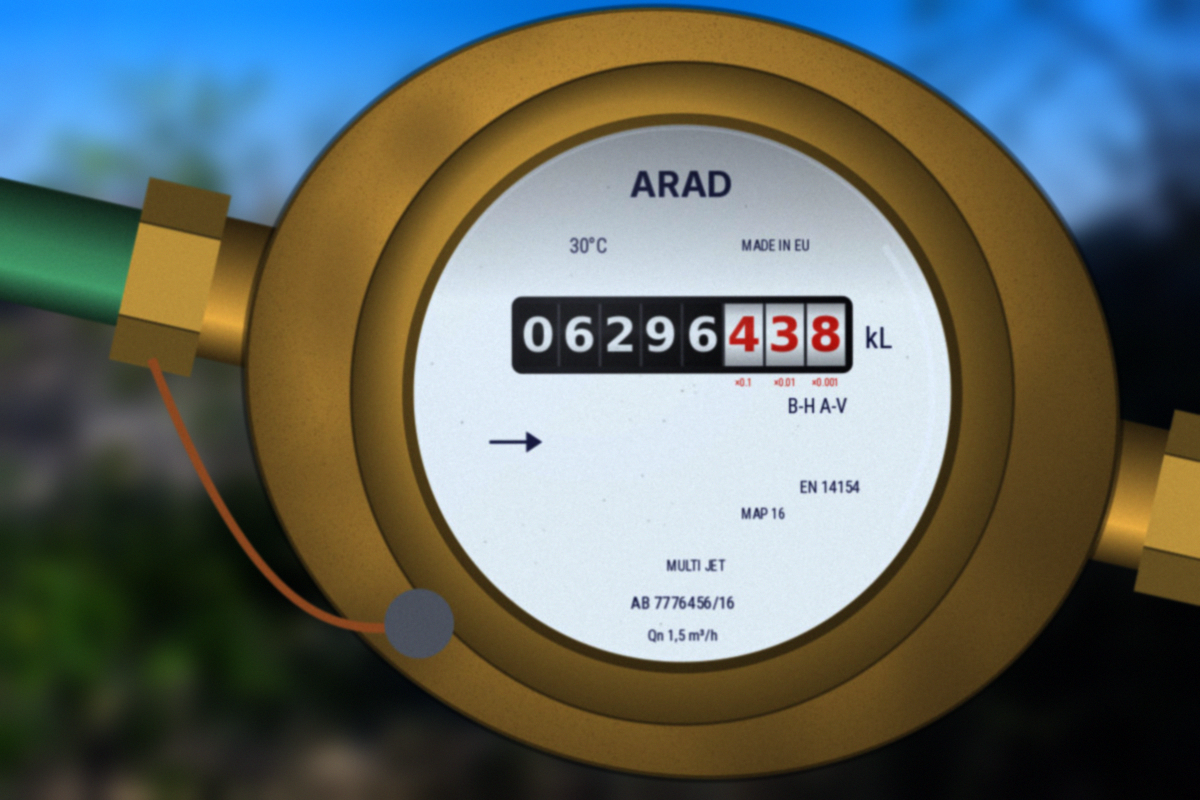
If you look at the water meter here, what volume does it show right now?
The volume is 6296.438 kL
